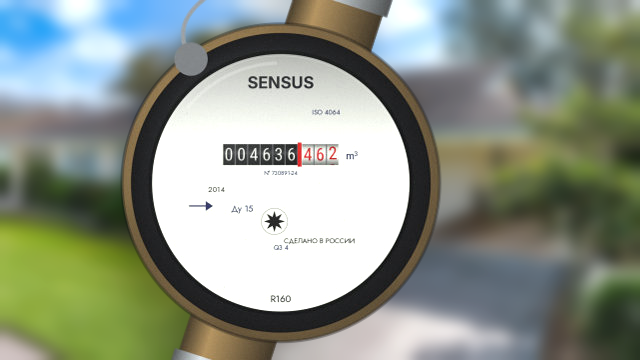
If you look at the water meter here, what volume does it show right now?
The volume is 4636.462 m³
